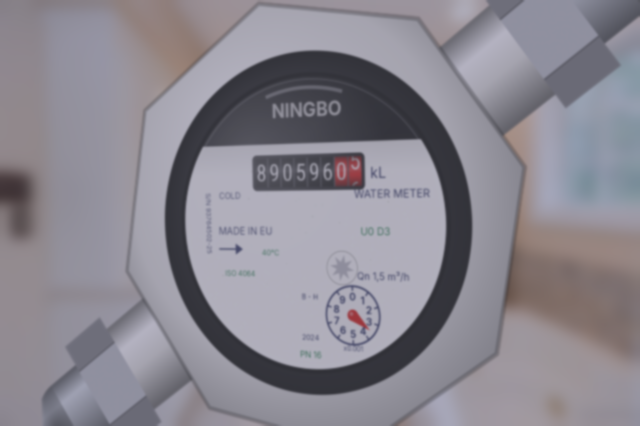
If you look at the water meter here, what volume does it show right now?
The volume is 890596.053 kL
